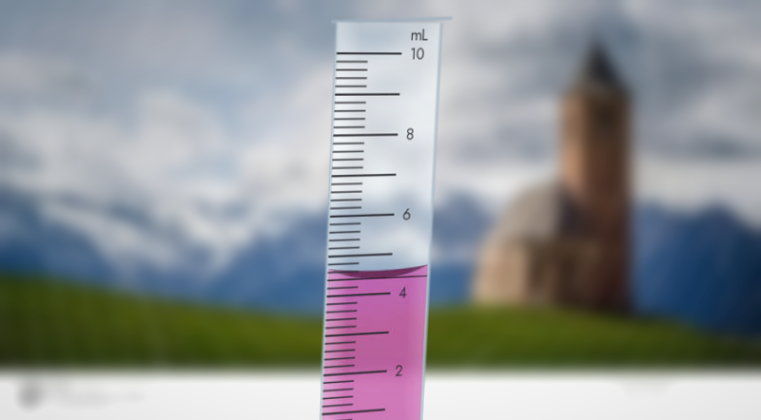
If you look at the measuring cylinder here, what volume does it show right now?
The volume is 4.4 mL
